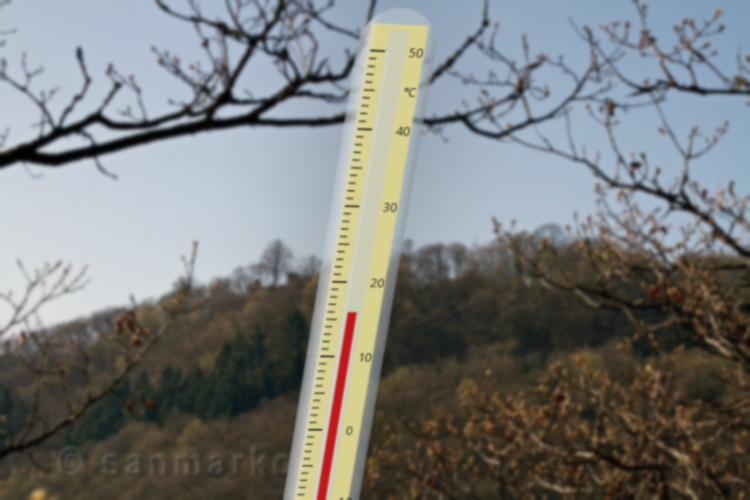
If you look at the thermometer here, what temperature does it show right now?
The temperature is 16 °C
